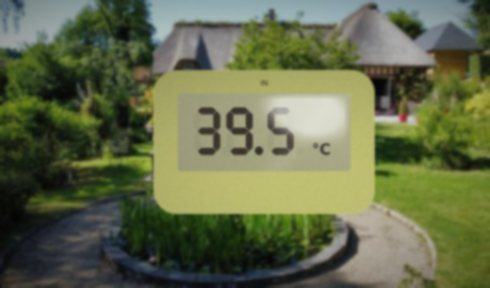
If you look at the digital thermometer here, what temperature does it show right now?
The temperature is 39.5 °C
